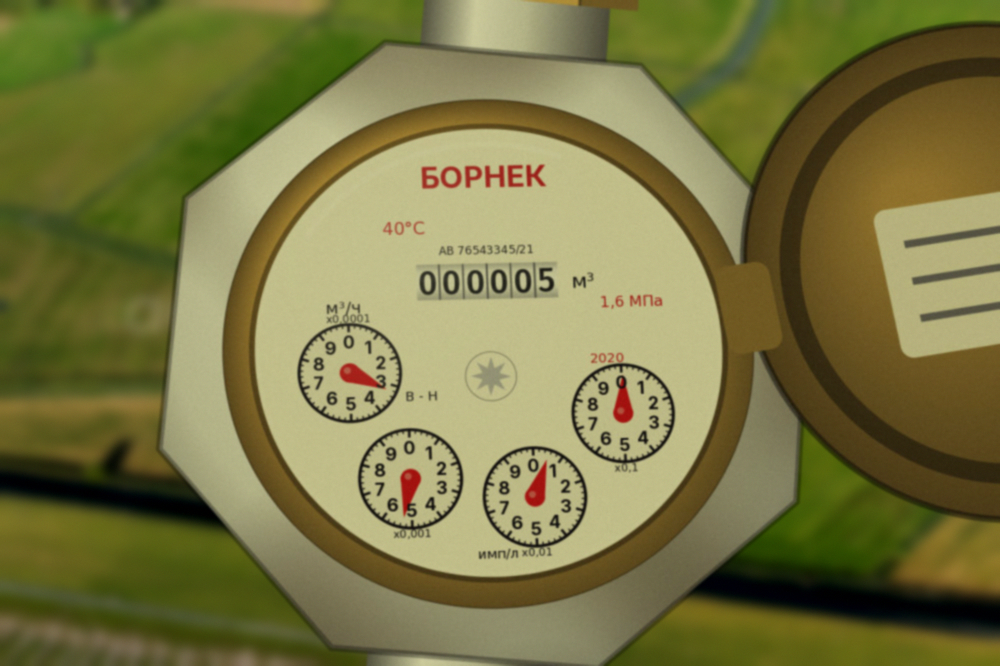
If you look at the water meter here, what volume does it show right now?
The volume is 5.0053 m³
